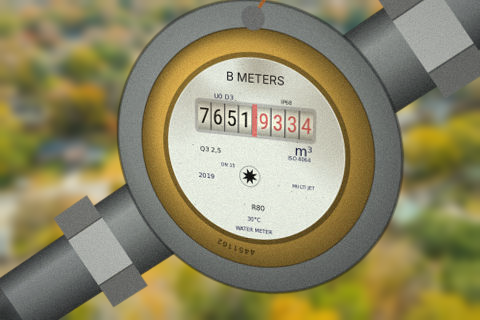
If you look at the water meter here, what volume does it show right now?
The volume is 7651.9334 m³
